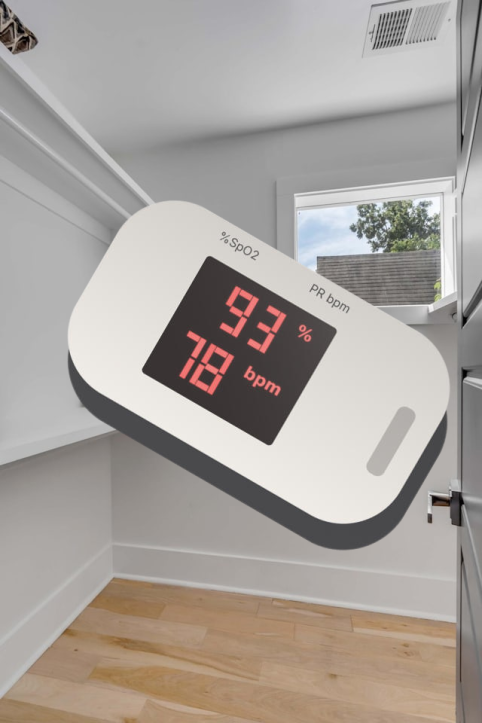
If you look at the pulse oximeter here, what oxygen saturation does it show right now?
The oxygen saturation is 93 %
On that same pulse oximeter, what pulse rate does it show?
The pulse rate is 78 bpm
